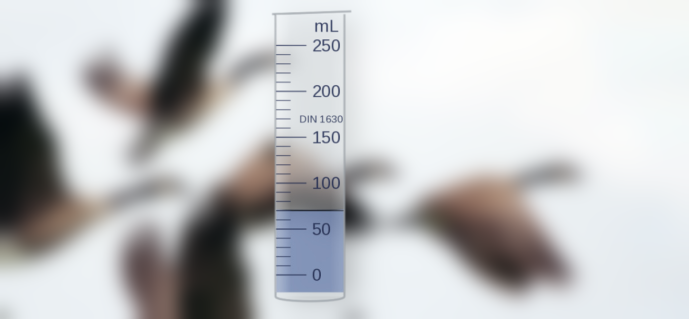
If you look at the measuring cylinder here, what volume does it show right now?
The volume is 70 mL
